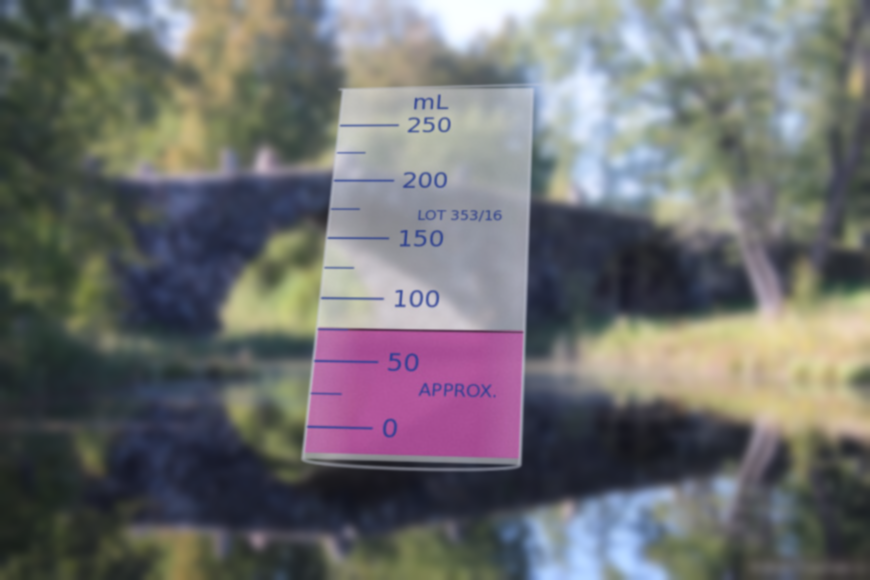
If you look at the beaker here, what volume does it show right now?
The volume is 75 mL
